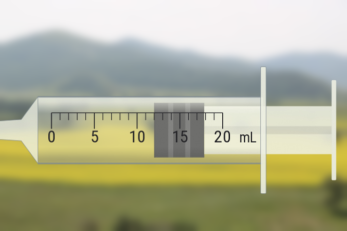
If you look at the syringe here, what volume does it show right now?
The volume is 12 mL
